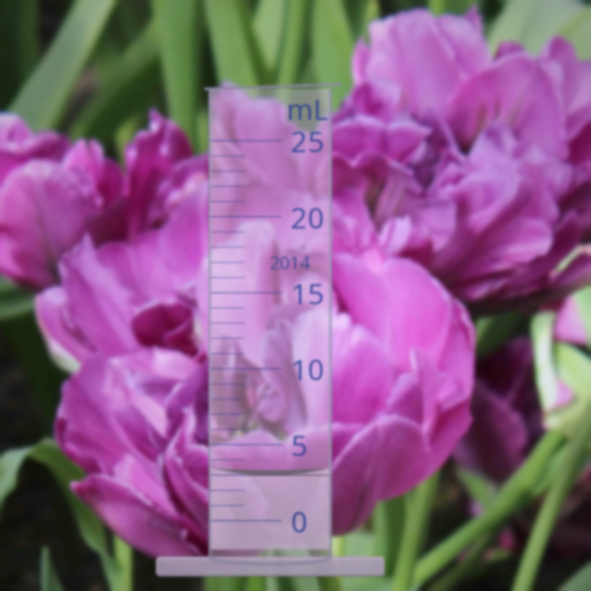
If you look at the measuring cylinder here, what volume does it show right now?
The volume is 3 mL
